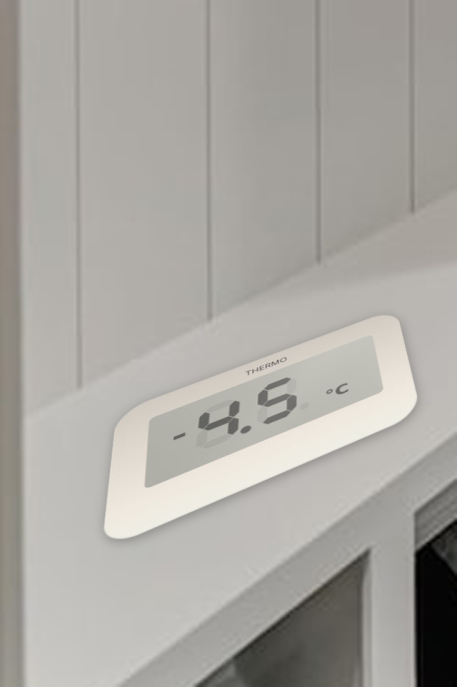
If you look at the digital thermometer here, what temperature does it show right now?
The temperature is -4.5 °C
